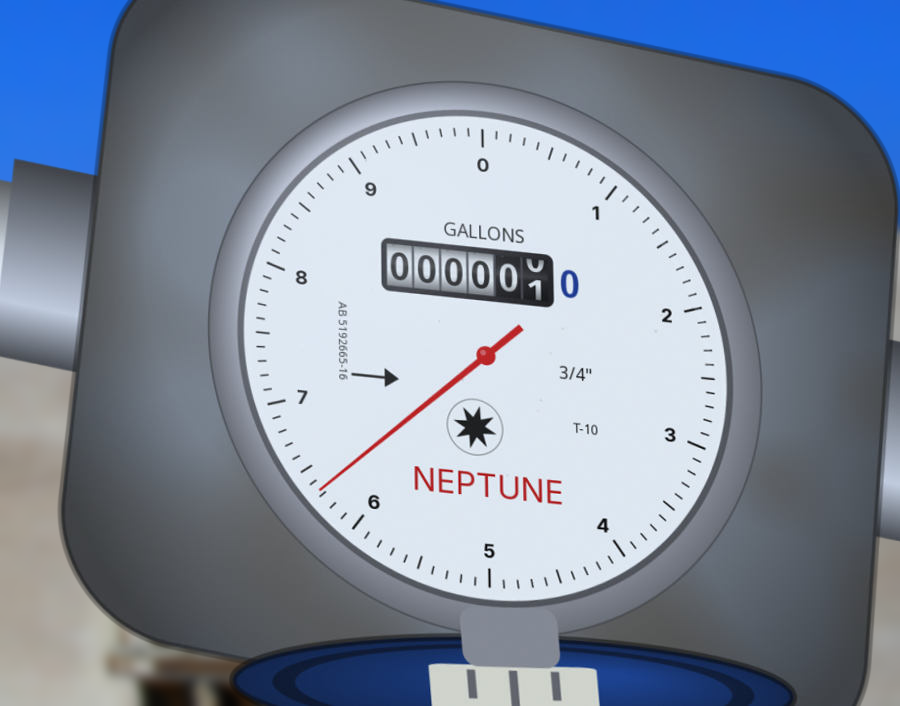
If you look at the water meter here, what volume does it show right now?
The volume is 6.3 gal
